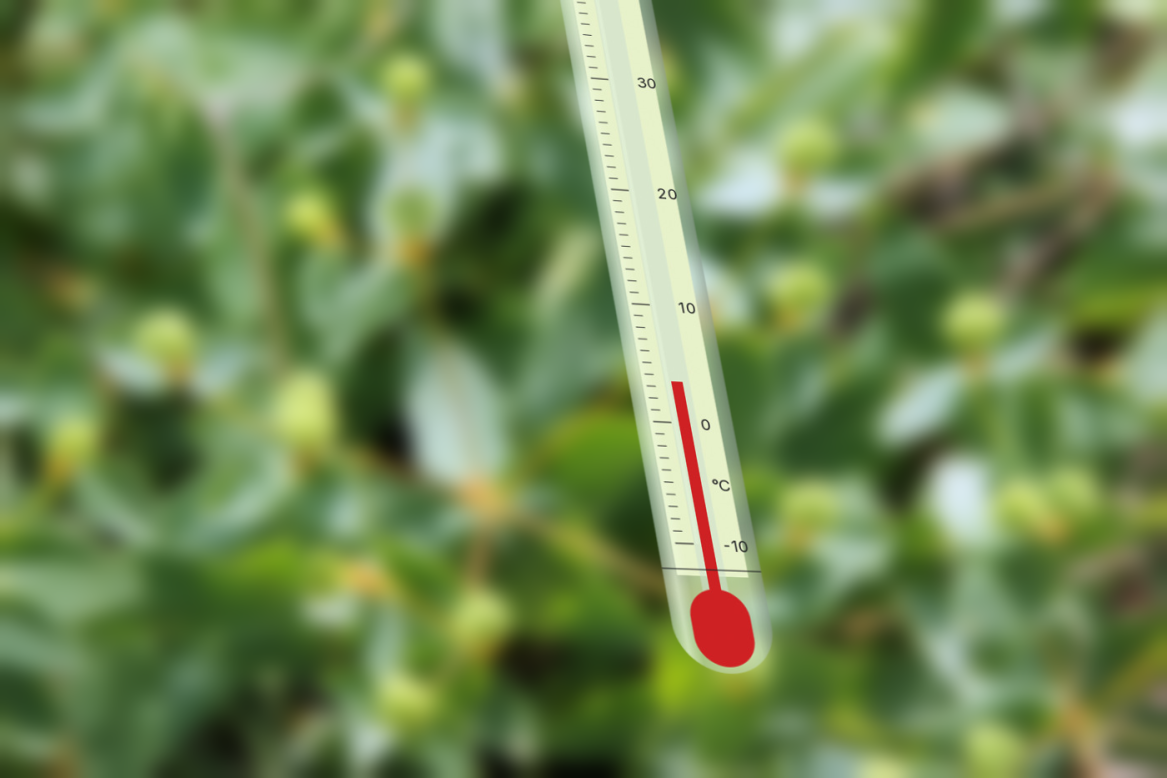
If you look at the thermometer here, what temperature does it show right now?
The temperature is 3.5 °C
